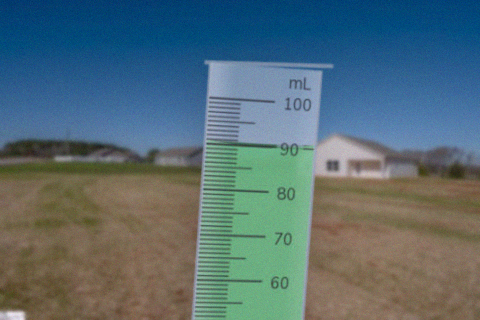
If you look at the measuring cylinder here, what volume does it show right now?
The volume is 90 mL
